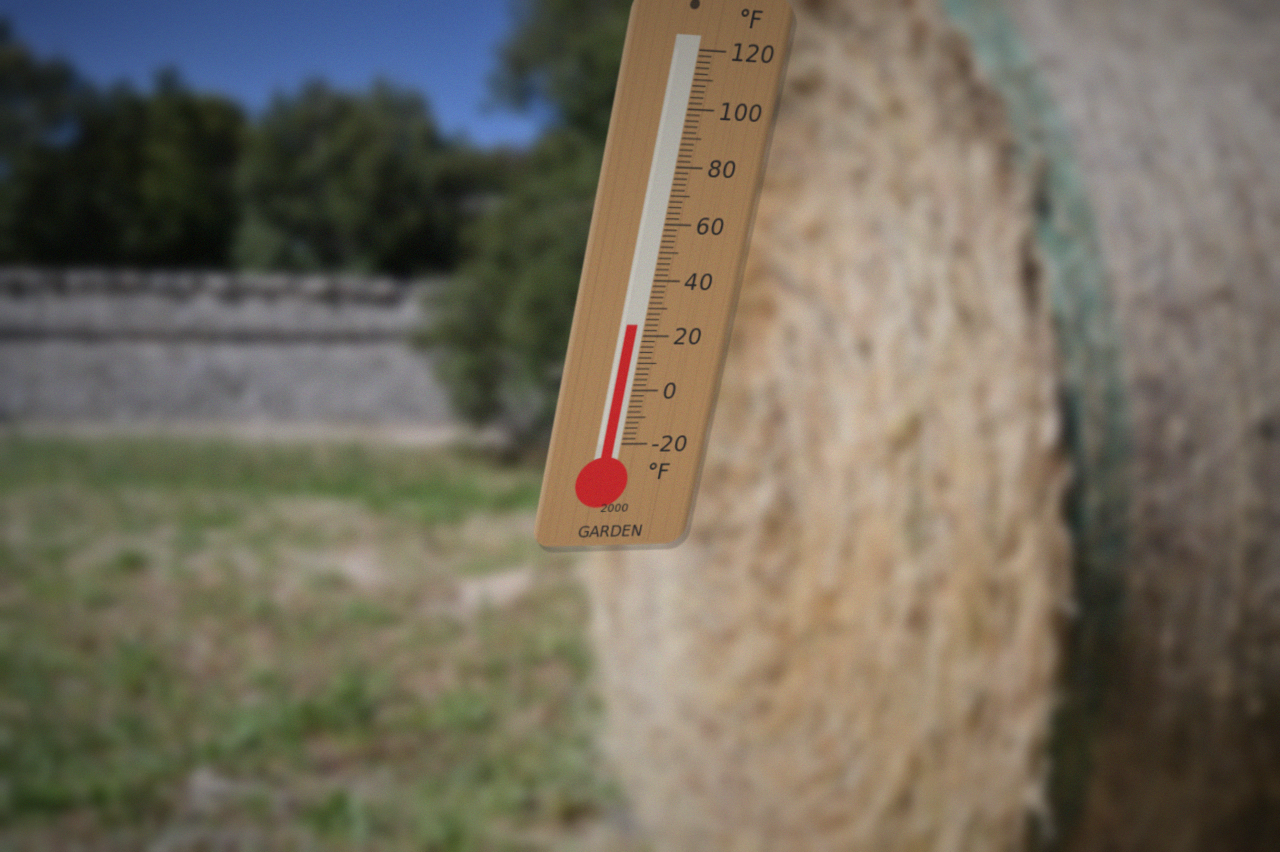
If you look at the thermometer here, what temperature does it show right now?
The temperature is 24 °F
